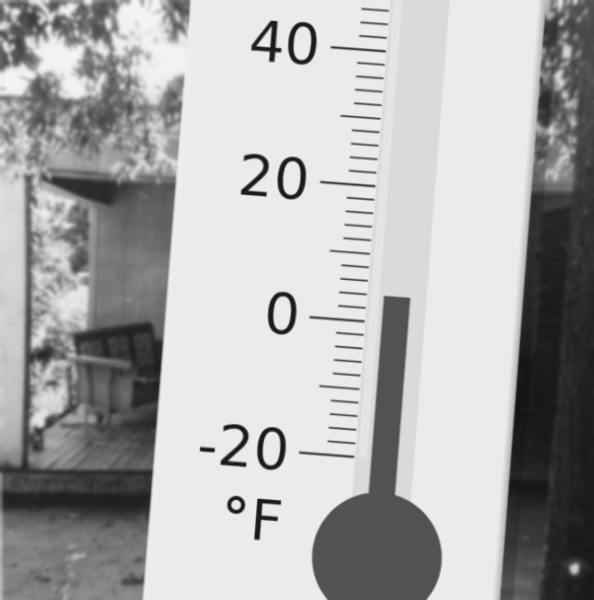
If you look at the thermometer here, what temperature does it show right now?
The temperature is 4 °F
